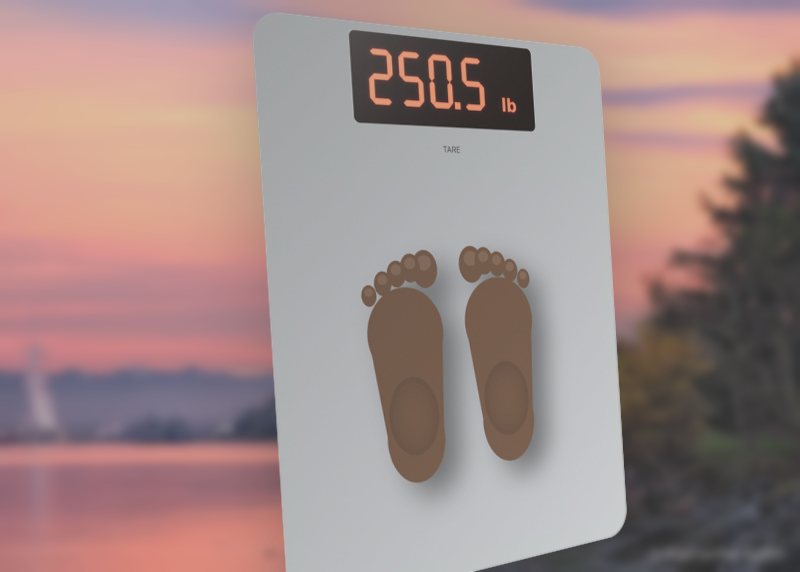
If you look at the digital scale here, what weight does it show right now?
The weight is 250.5 lb
